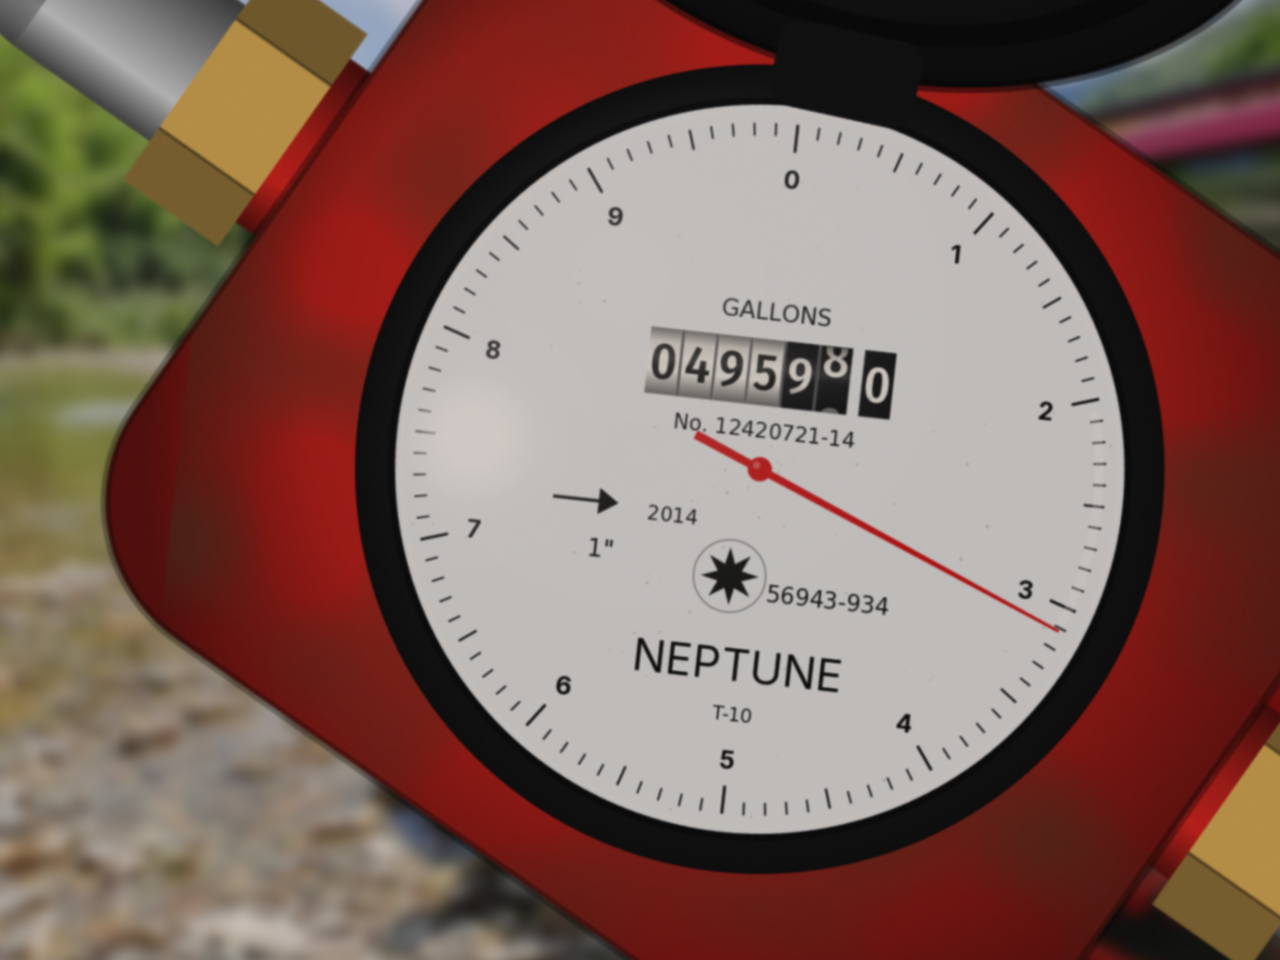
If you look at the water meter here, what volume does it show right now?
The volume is 495983.1 gal
